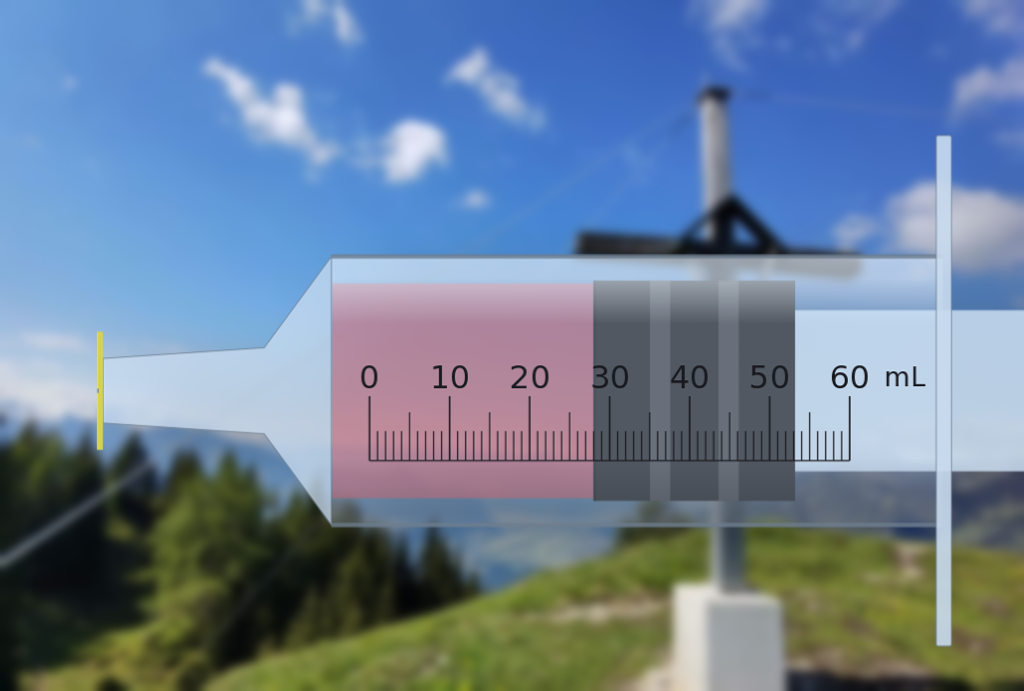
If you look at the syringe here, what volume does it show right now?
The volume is 28 mL
